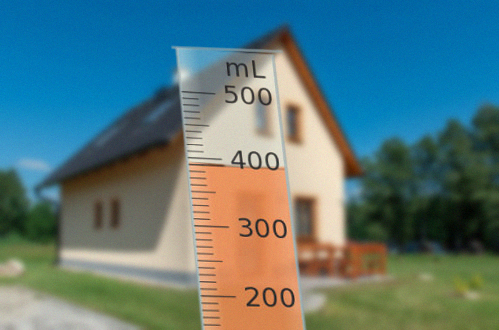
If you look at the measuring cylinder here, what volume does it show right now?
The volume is 390 mL
